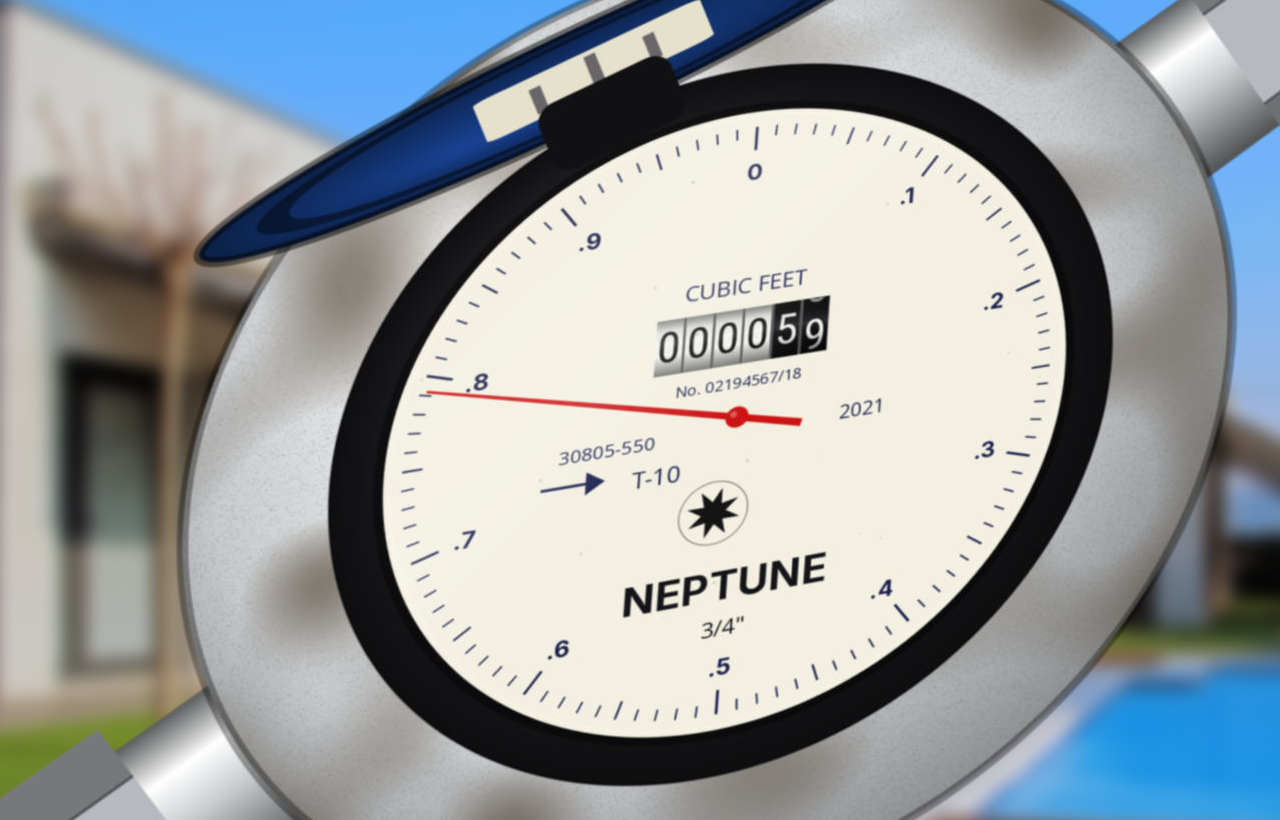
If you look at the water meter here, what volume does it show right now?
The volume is 58.79 ft³
